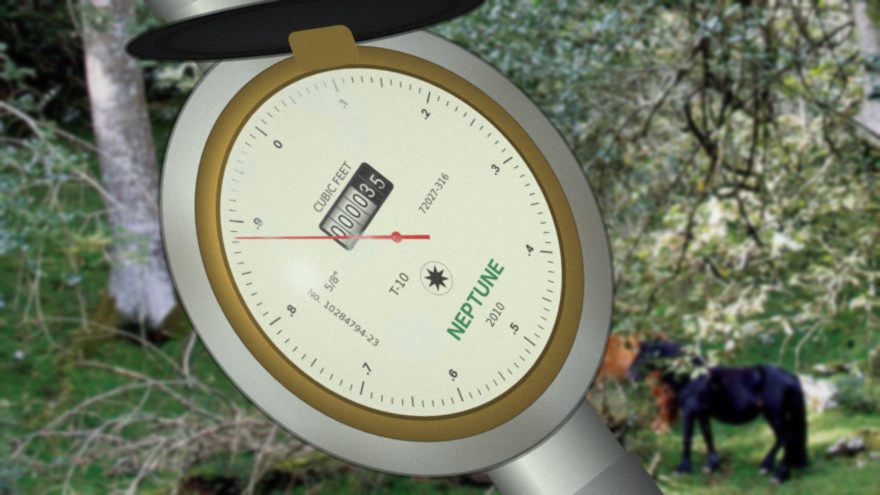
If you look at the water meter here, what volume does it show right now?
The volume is 34.88 ft³
